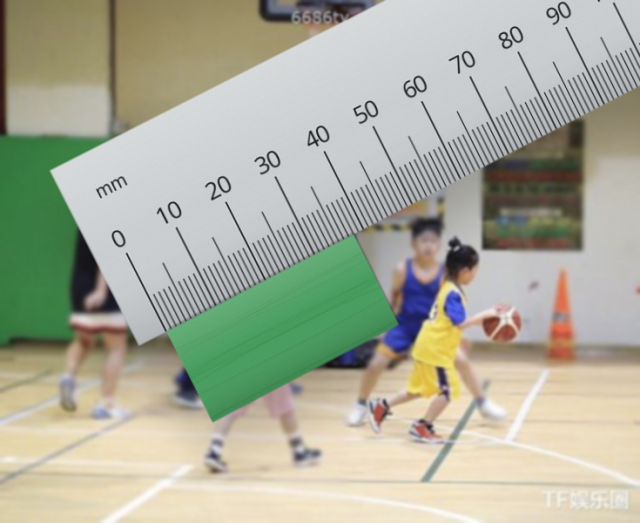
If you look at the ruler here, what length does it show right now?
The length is 38 mm
